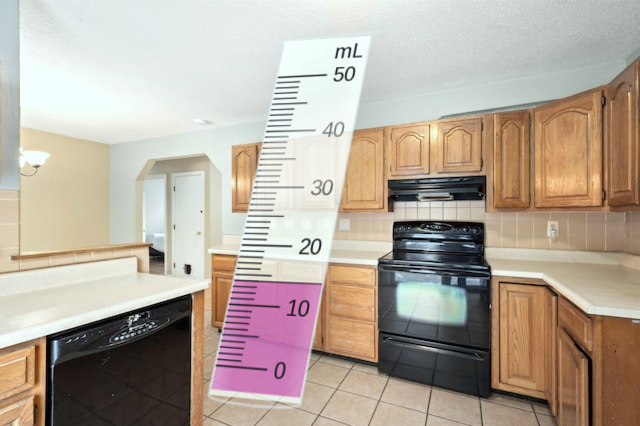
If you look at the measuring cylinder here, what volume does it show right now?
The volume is 14 mL
